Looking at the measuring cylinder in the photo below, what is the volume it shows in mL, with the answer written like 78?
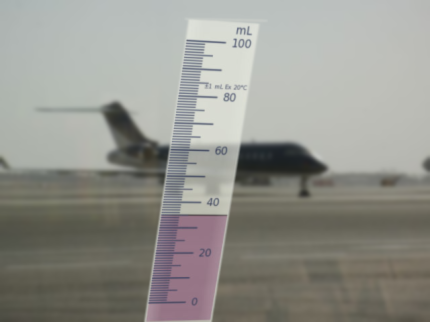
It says 35
